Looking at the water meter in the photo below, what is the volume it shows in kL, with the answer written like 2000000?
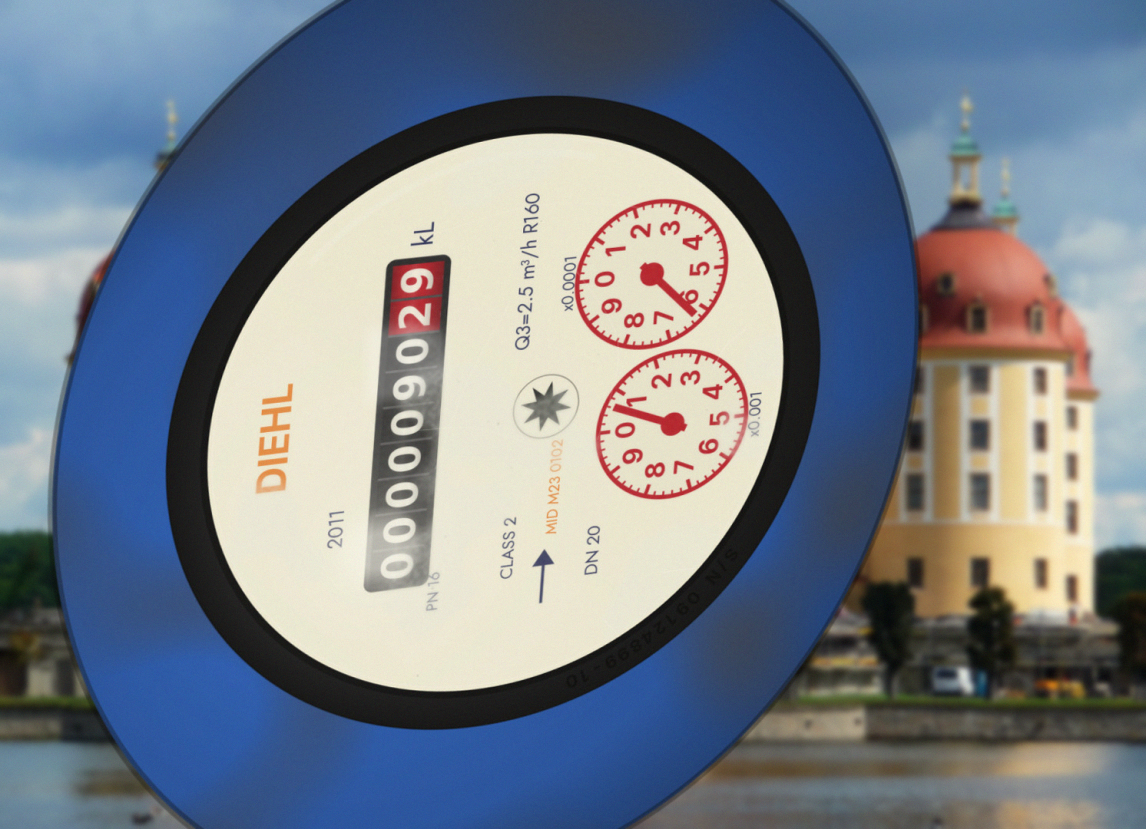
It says 90.2906
